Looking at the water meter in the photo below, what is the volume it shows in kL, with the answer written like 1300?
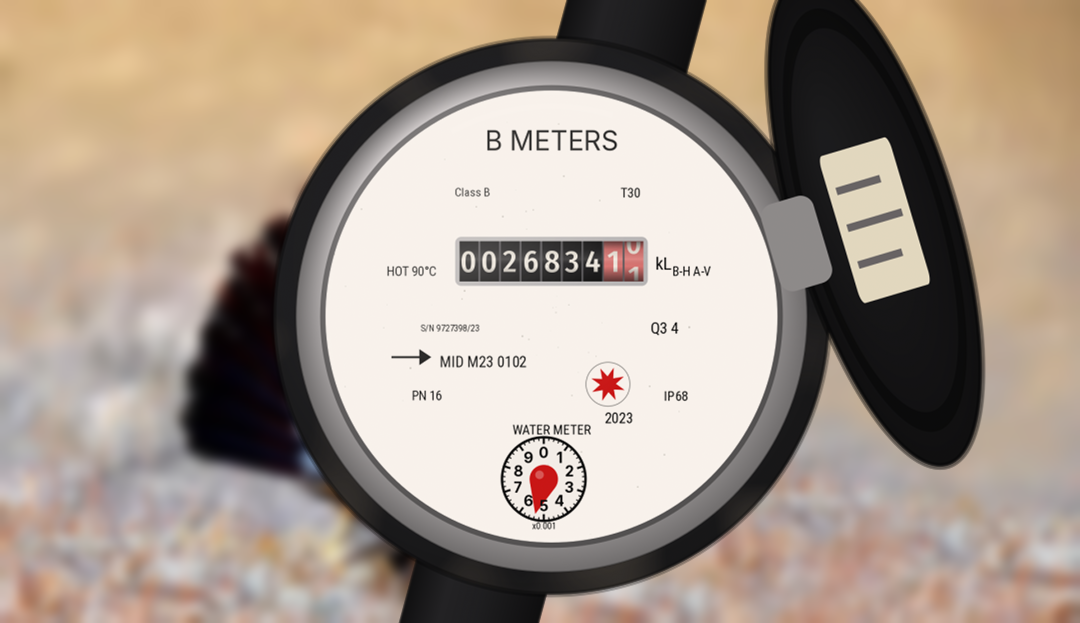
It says 26834.105
